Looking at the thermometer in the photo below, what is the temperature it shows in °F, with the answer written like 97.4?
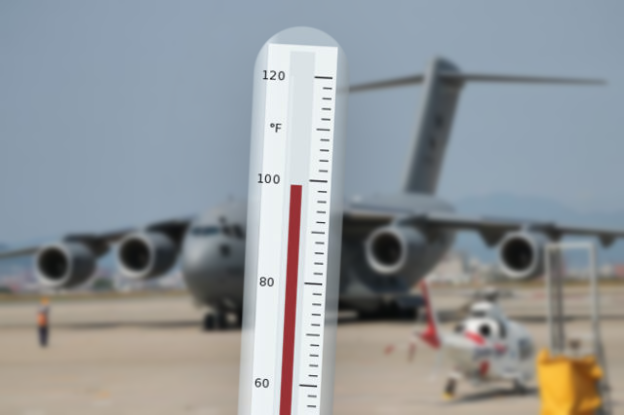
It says 99
